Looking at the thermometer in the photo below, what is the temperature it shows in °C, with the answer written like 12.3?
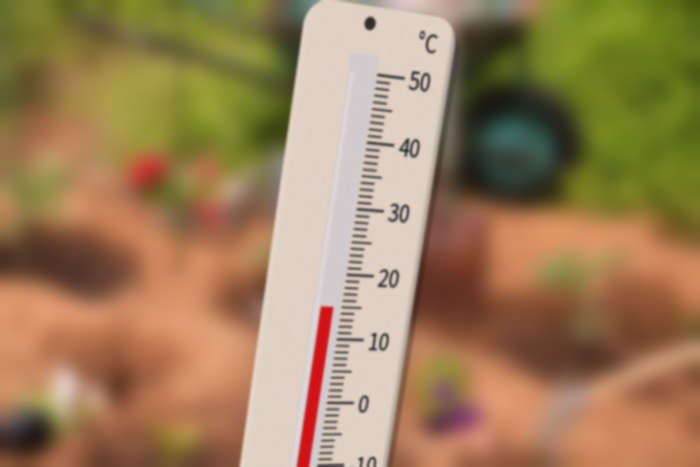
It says 15
